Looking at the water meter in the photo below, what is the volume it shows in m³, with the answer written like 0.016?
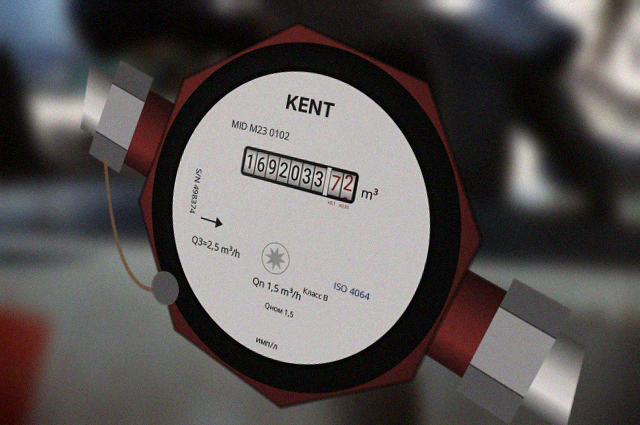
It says 1692033.72
